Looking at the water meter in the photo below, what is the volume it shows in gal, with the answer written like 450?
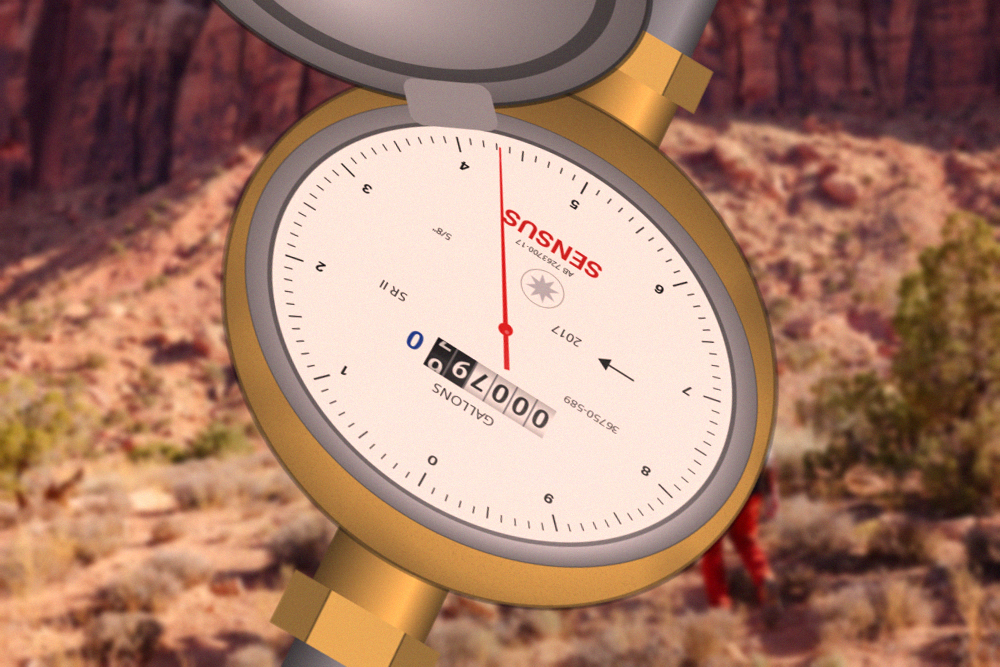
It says 7964.3
